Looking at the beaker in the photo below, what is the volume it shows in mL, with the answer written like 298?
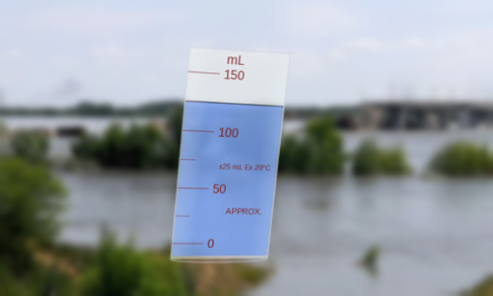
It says 125
